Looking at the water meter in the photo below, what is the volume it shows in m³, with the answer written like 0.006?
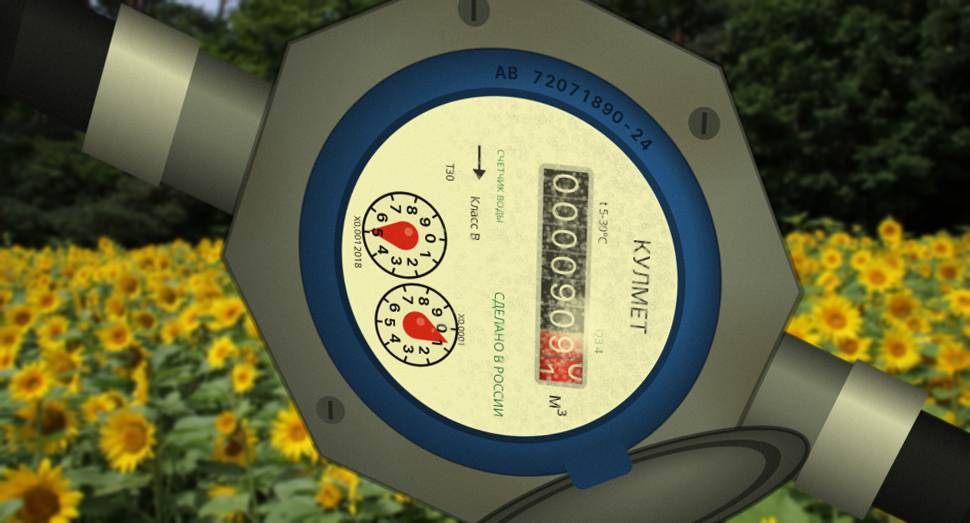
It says 90.9050
